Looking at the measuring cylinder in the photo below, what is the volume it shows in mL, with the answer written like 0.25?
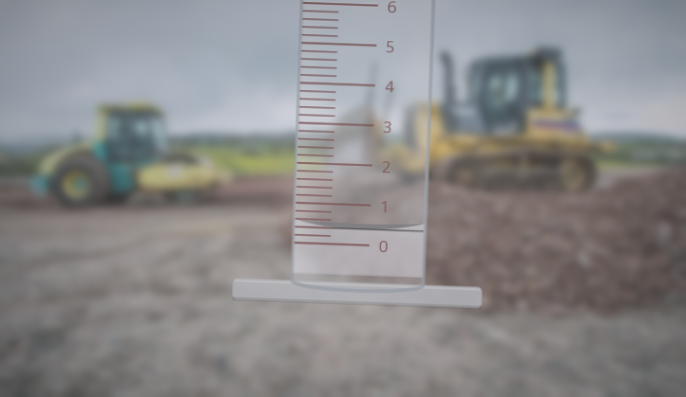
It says 0.4
